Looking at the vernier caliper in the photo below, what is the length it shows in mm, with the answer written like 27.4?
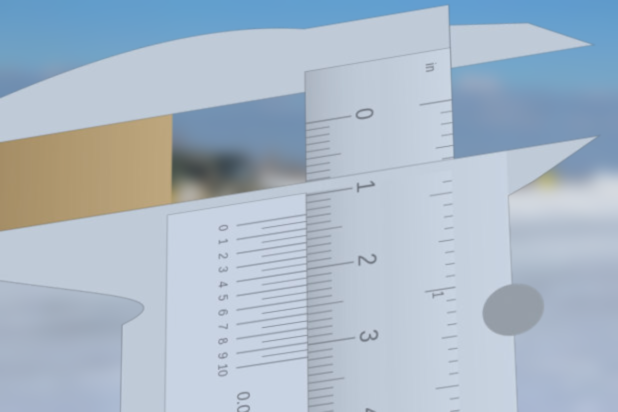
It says 12.6
